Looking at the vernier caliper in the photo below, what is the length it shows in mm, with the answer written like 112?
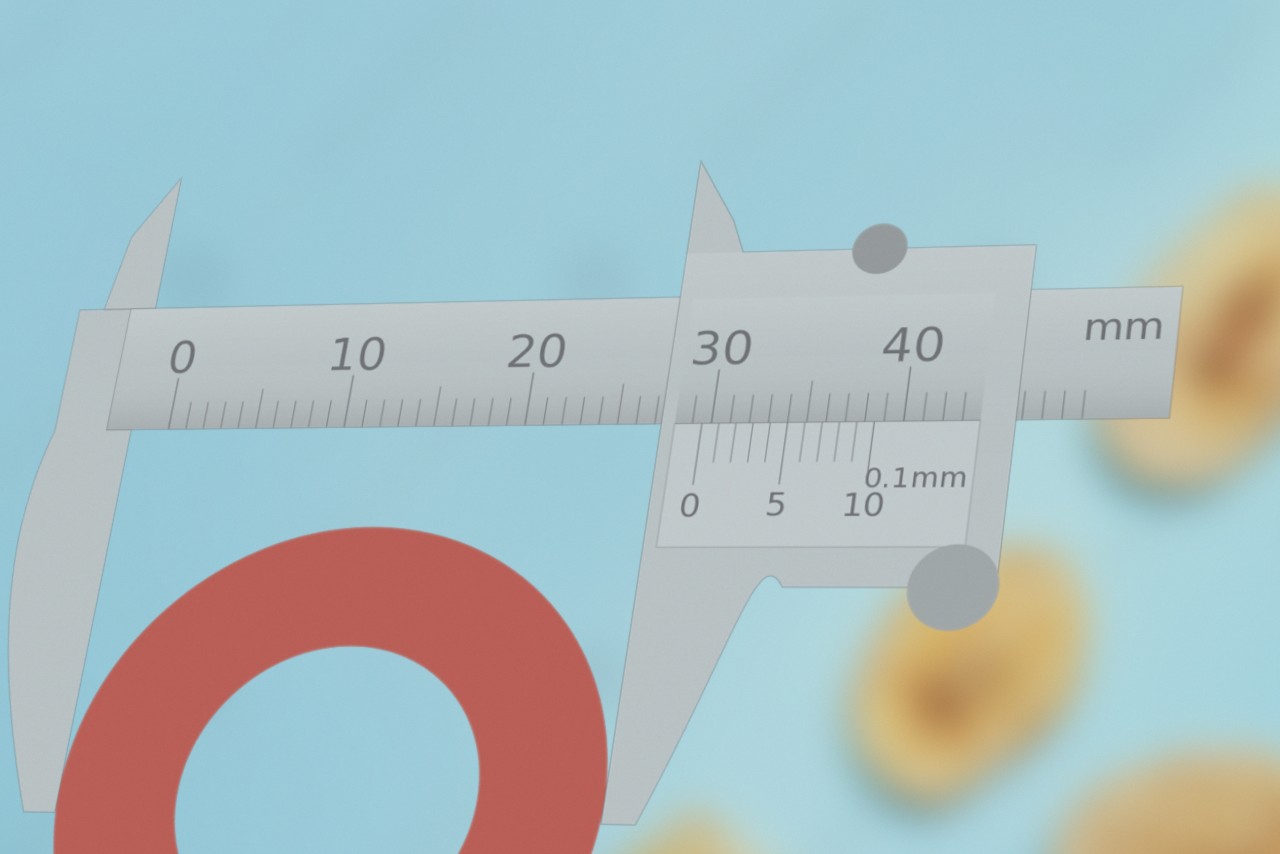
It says 29.5
